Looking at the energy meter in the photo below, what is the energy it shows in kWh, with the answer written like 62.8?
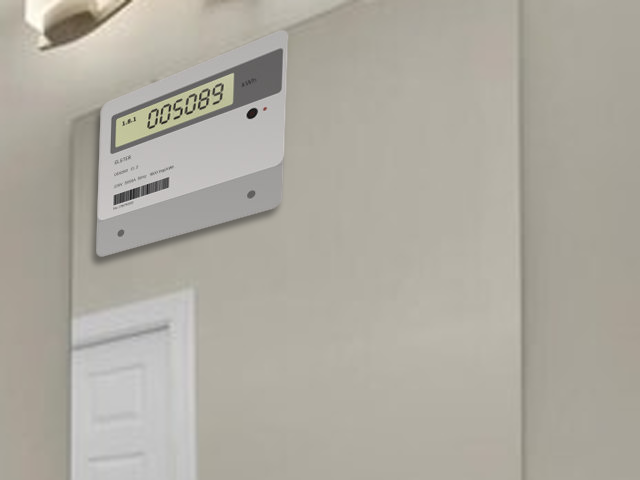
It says 5089
